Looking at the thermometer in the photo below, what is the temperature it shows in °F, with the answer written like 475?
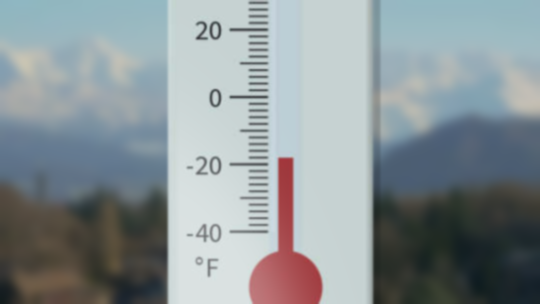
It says -18
